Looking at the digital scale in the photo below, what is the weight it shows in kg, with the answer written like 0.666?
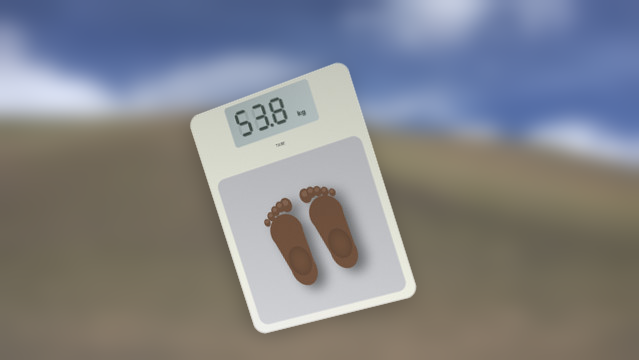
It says 53.8
